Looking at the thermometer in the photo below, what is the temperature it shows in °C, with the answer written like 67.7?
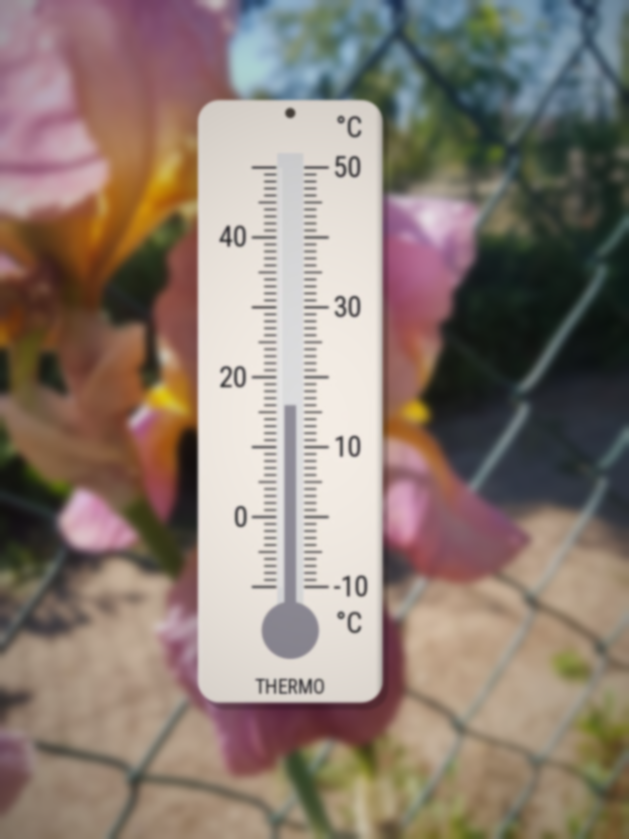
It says 16
